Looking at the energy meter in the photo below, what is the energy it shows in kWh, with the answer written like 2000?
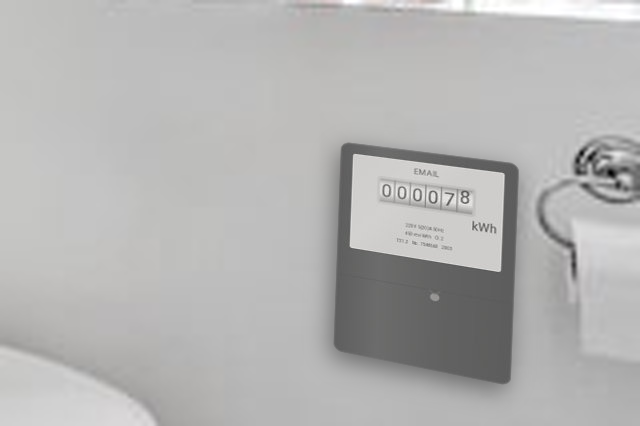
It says 78
